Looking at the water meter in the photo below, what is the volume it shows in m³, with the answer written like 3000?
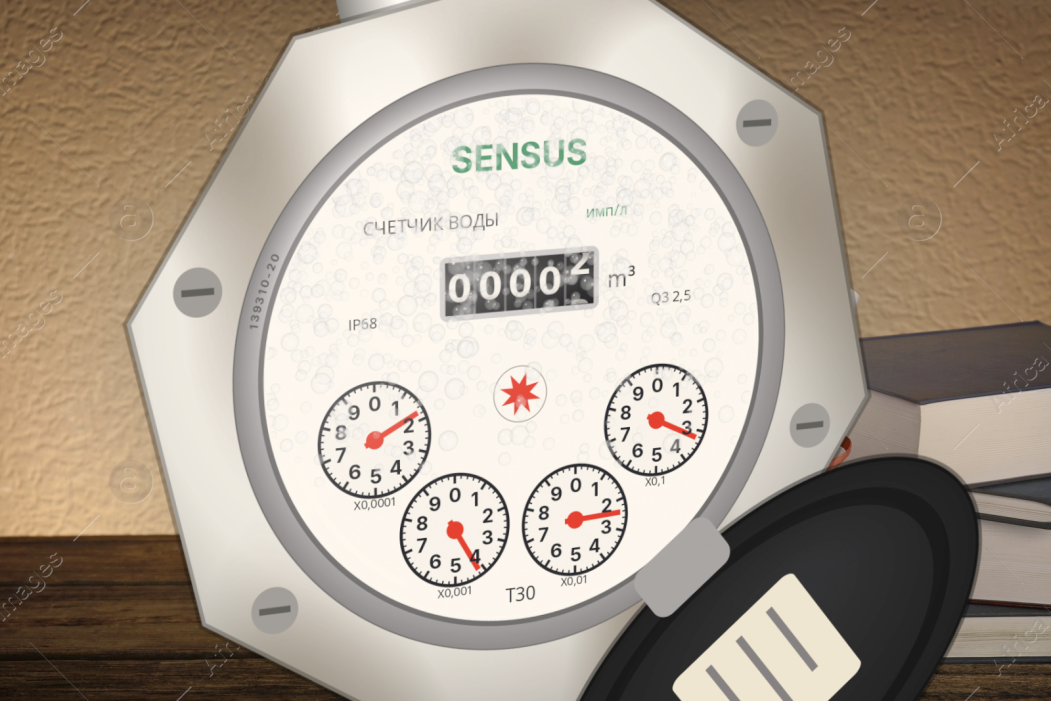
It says 2.3241
